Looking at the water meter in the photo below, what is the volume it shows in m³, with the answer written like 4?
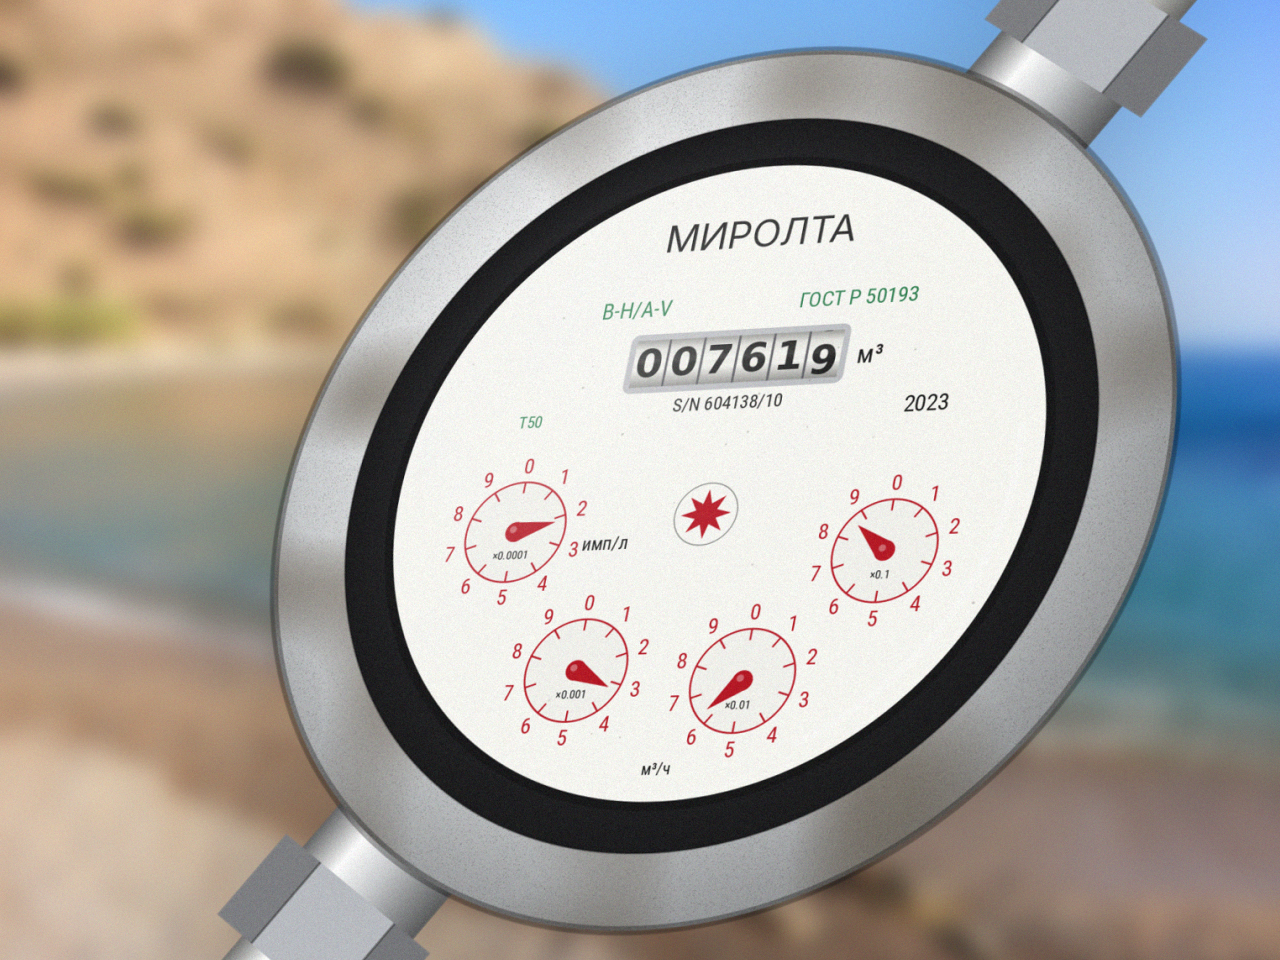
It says 7618.8632
